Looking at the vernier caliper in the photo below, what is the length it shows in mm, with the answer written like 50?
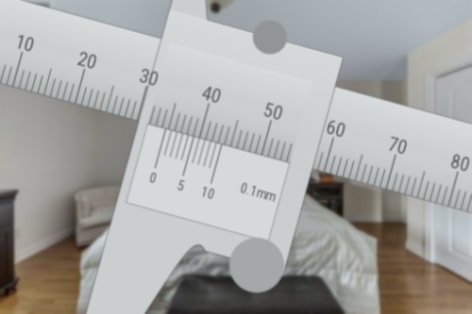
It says 34.6
